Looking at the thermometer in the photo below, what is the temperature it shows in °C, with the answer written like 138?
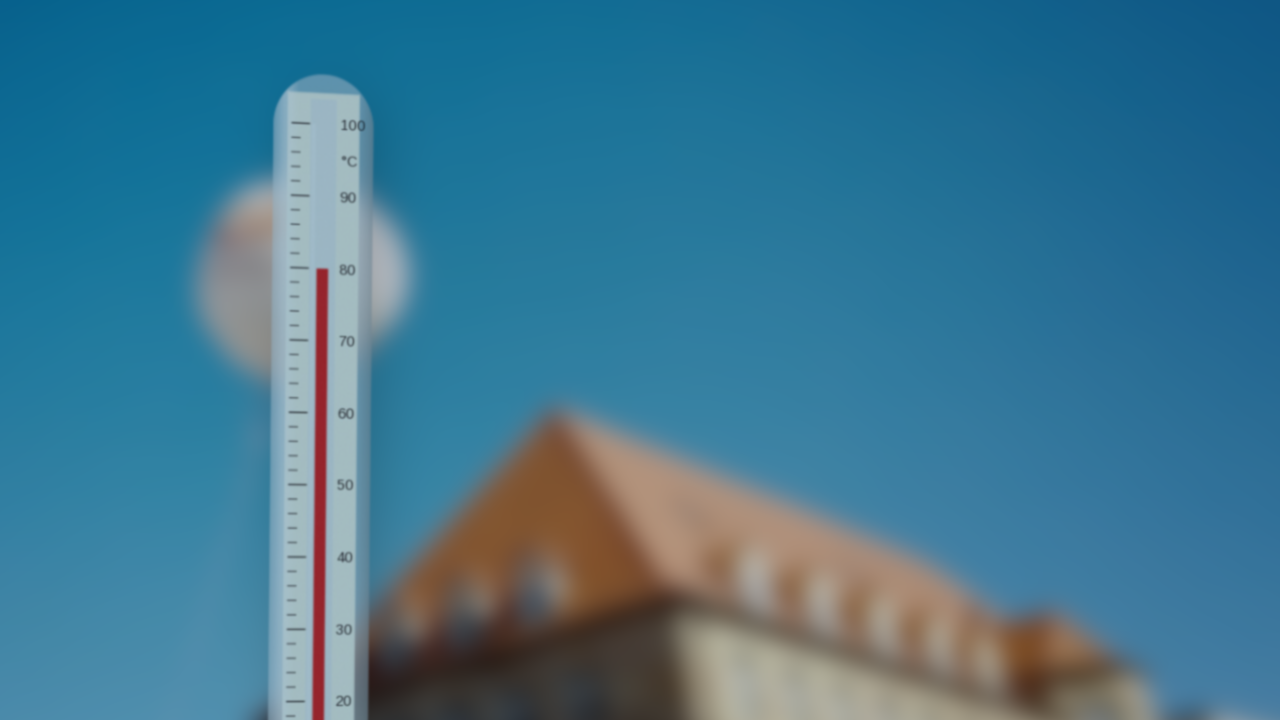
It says 80
